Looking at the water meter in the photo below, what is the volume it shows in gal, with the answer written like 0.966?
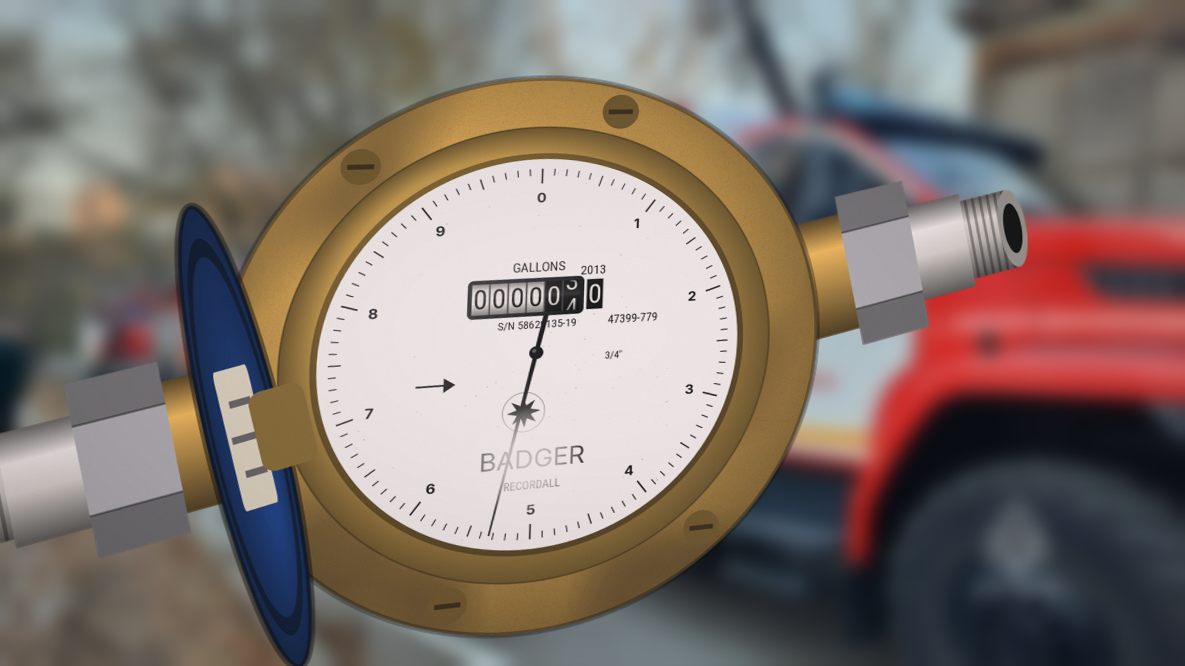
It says 35.3
